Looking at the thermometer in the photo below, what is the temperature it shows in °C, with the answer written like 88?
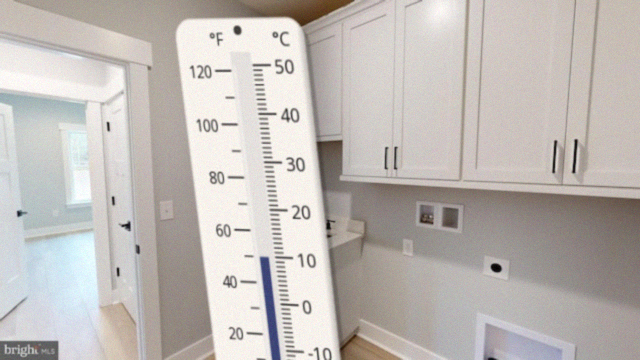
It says 10
